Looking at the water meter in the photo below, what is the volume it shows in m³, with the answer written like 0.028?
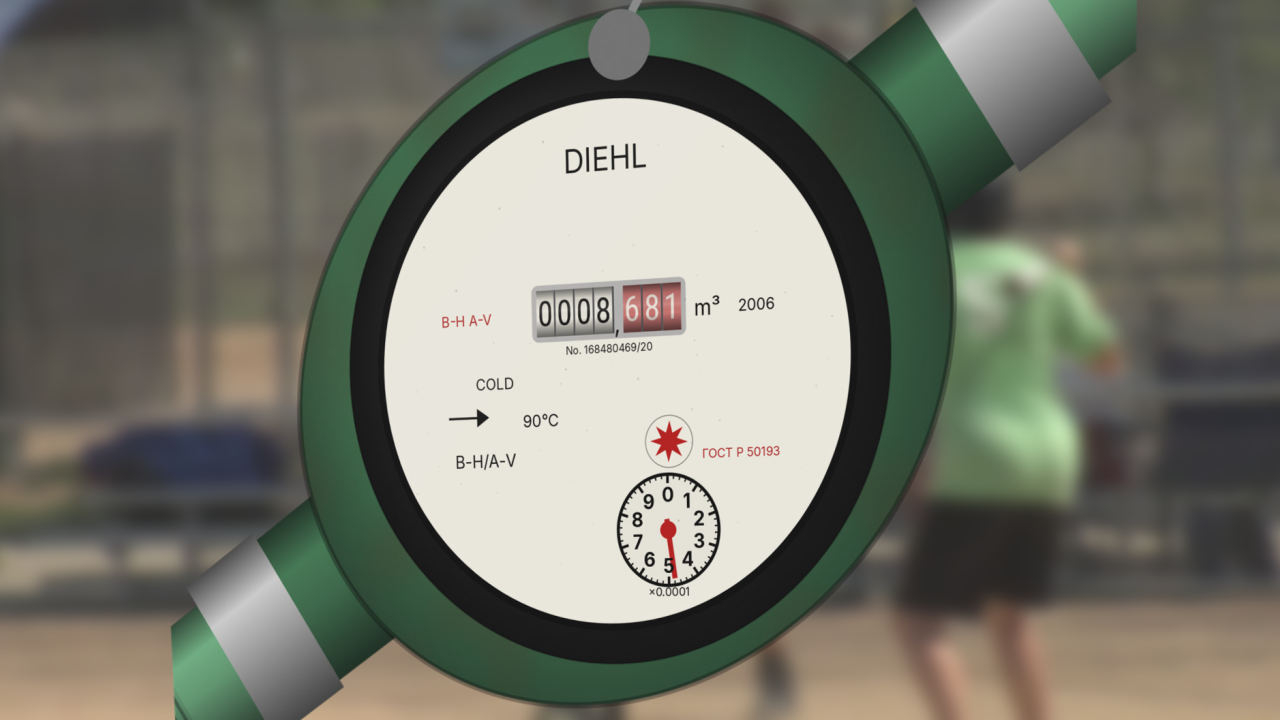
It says 8.6814
